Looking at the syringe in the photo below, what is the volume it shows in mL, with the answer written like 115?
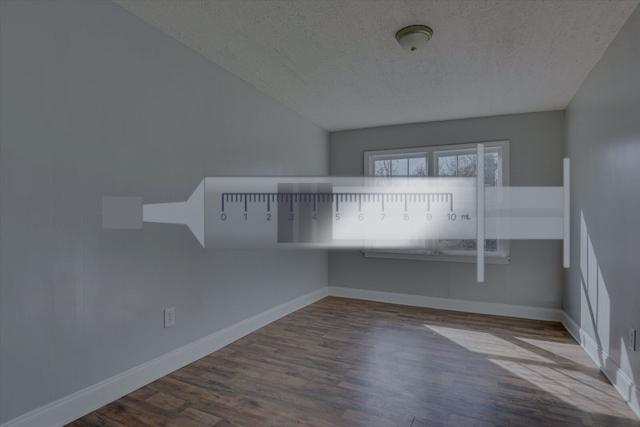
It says 2.4
